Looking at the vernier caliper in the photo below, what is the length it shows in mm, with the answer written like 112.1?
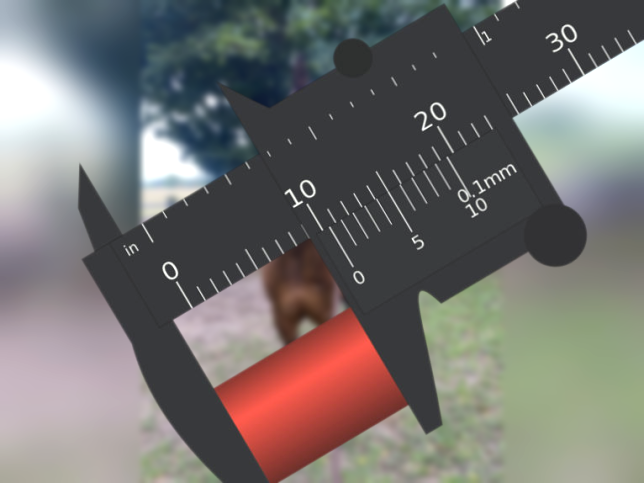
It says 10.5
